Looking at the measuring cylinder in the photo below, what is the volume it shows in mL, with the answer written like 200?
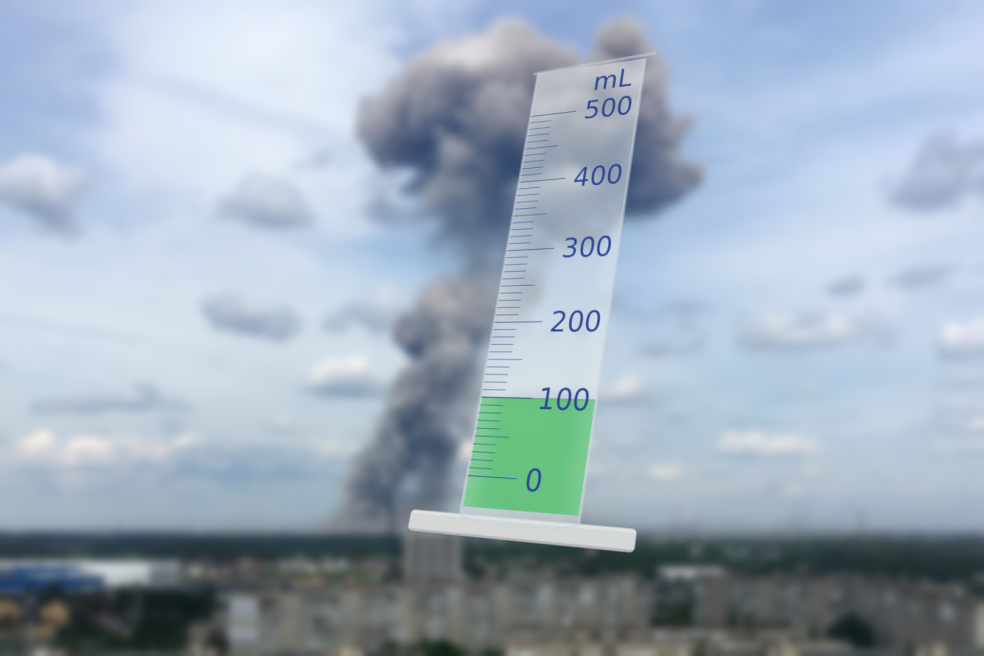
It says 100
